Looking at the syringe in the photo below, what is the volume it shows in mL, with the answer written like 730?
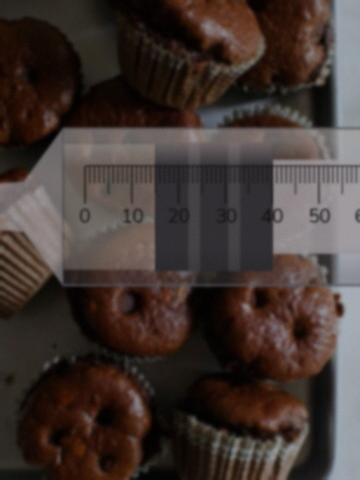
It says 15
